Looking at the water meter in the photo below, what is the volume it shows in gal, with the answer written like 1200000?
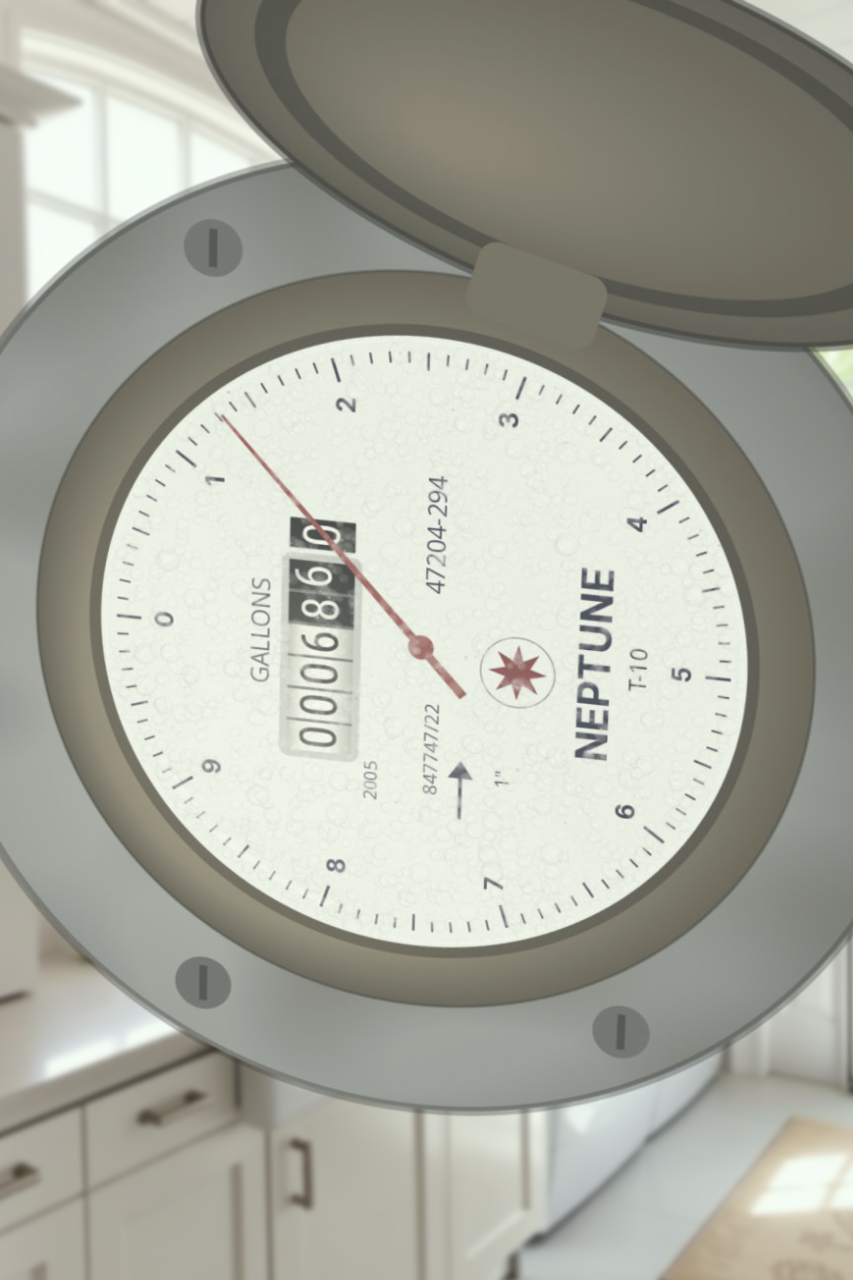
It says 6861.3
